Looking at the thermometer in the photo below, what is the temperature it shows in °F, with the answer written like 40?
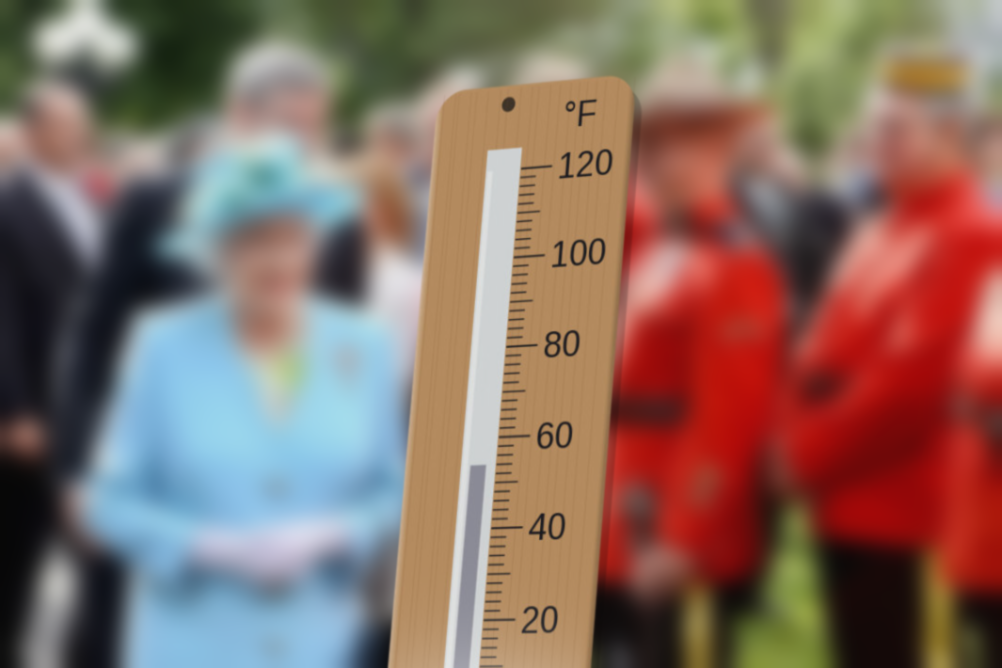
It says 54
